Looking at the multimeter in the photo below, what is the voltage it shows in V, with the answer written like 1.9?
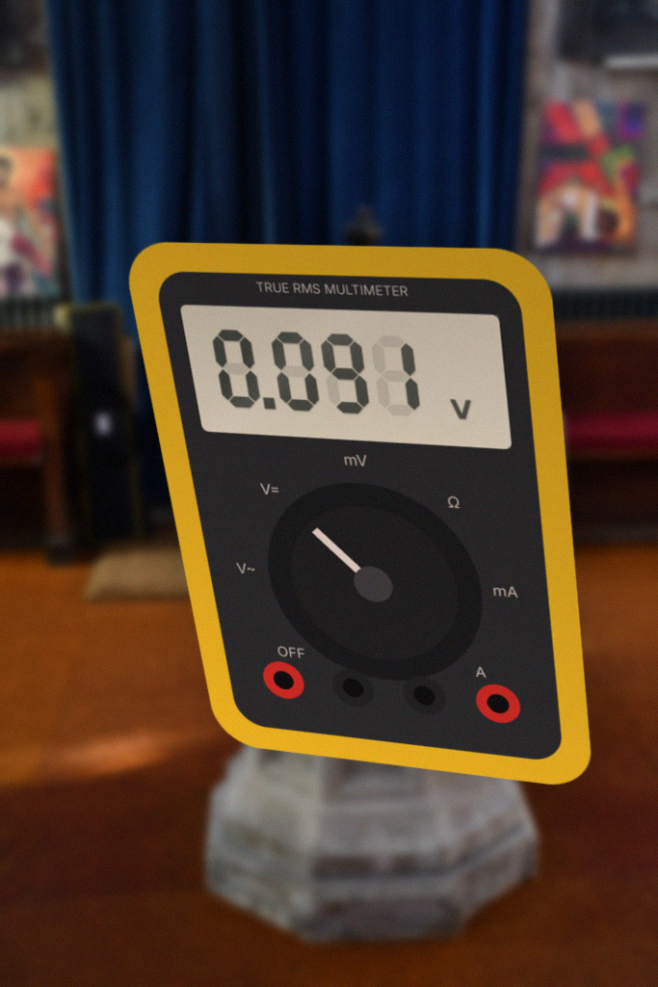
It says 0.091
